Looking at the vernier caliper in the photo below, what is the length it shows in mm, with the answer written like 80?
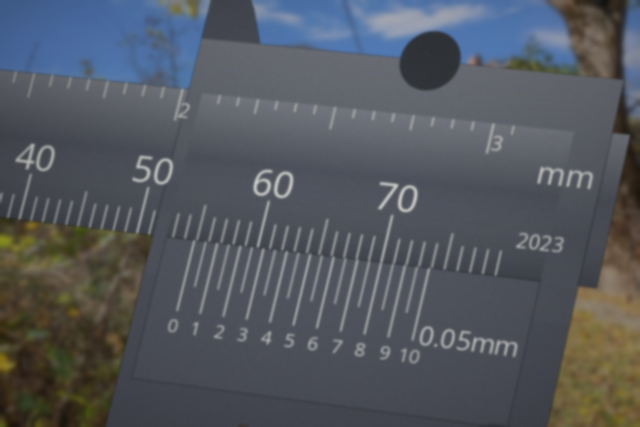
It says 54.8
